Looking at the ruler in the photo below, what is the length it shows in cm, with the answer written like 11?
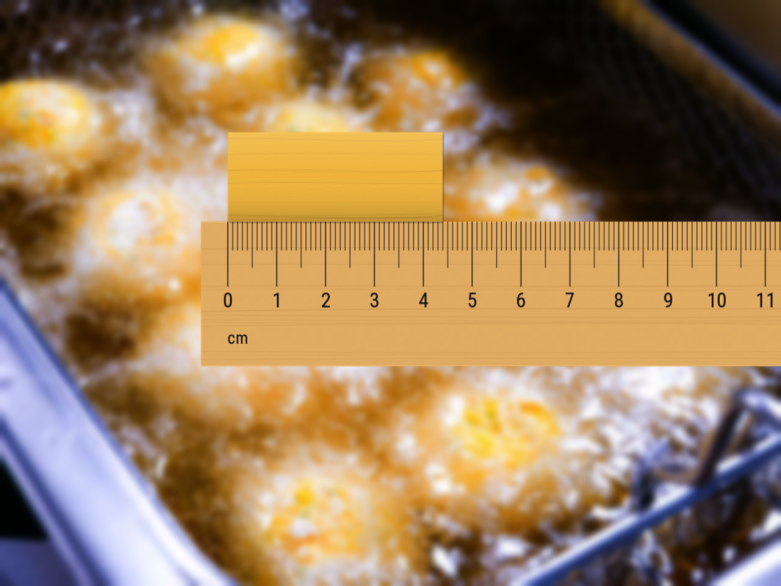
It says 4.4
